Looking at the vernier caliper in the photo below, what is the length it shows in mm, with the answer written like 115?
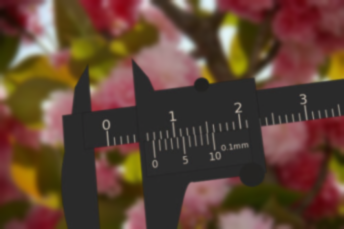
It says 6.8
